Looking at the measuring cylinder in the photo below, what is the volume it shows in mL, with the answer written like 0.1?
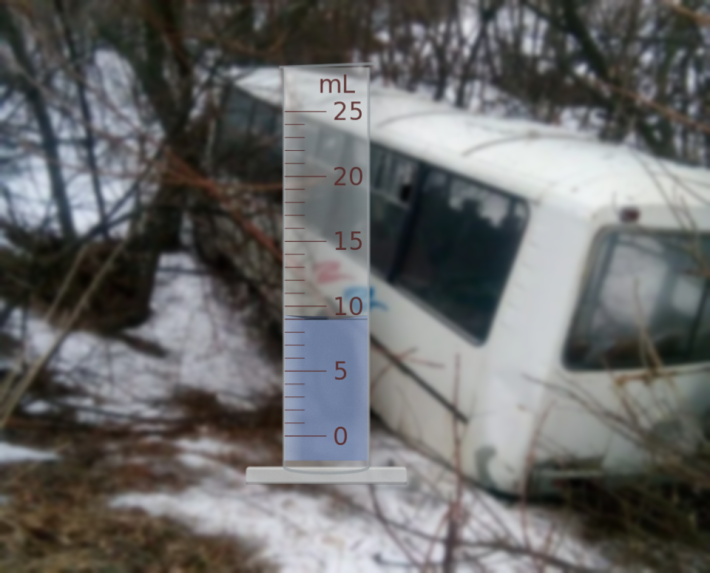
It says 9
